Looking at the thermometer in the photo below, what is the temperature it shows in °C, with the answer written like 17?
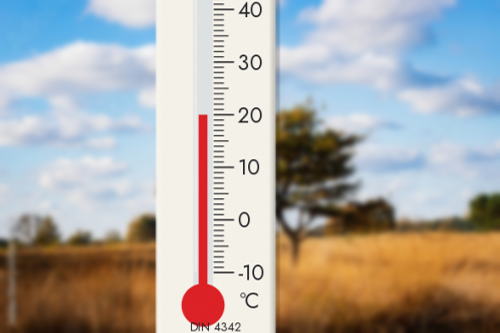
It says 20
